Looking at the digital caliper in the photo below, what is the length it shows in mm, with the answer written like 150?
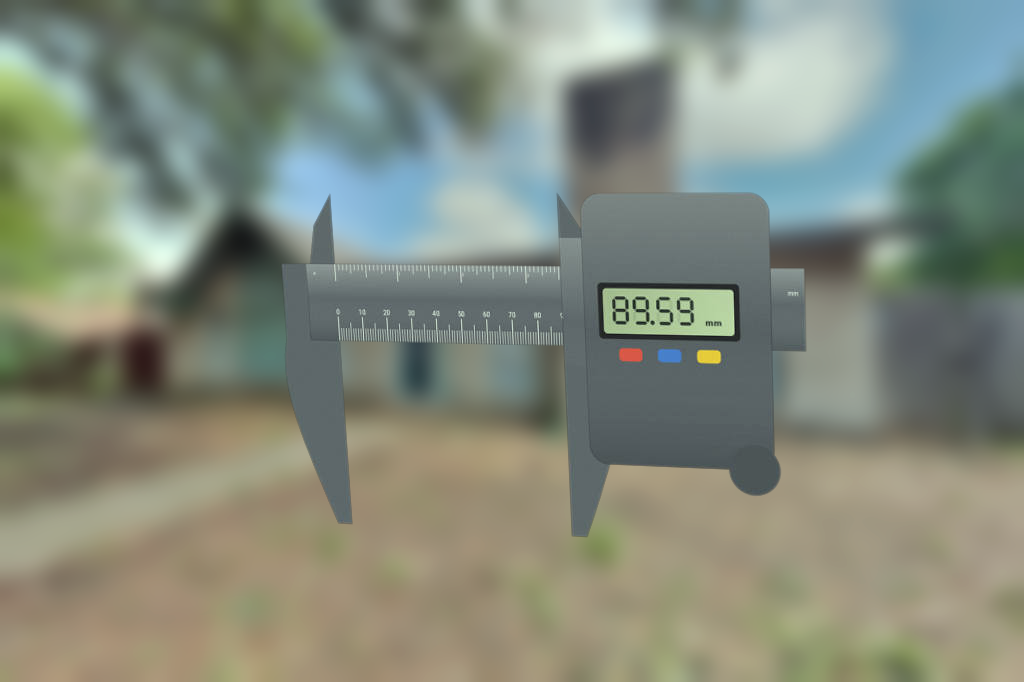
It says 89.59
